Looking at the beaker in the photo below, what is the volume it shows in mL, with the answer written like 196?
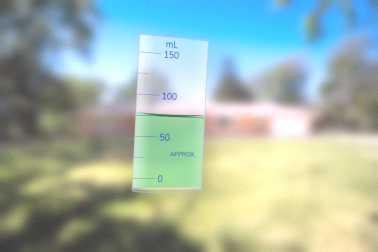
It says 75
